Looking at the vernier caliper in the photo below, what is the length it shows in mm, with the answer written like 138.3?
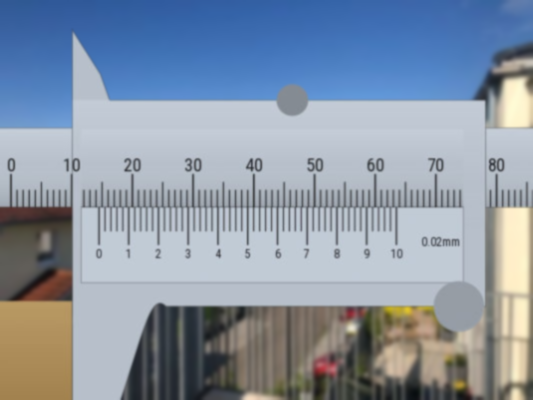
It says 14.5
